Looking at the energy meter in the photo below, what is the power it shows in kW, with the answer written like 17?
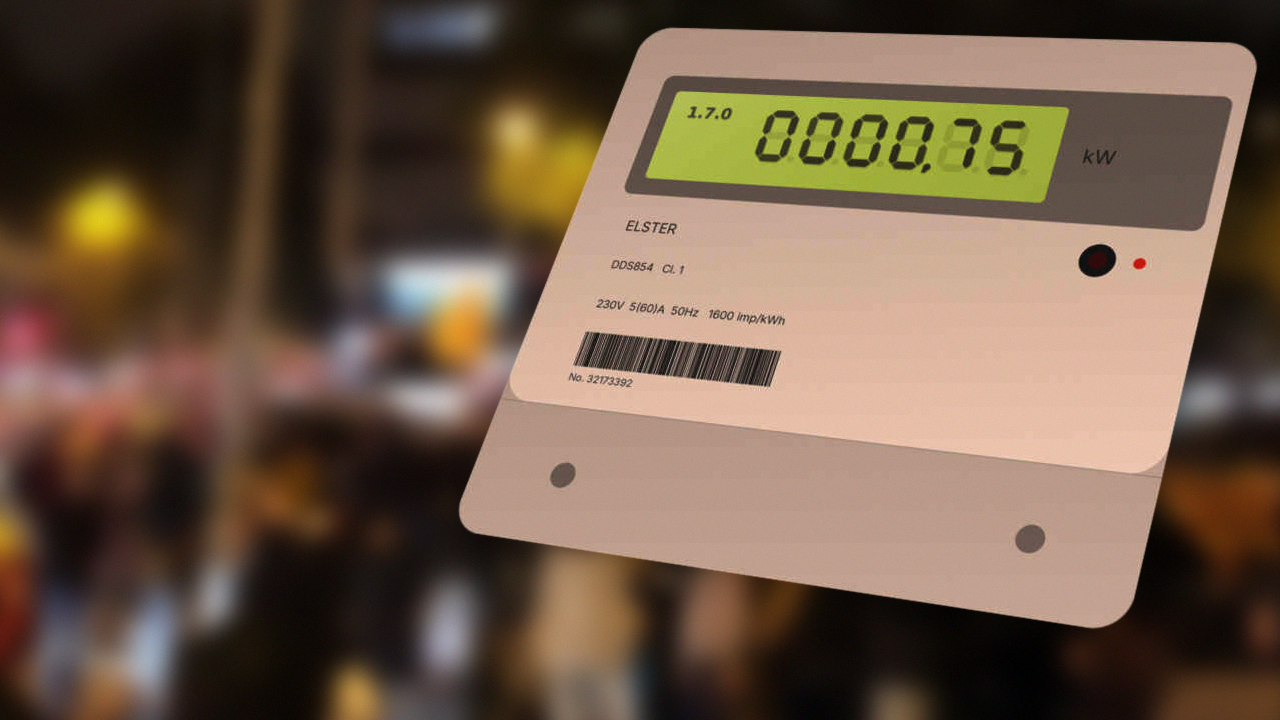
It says 0.75
